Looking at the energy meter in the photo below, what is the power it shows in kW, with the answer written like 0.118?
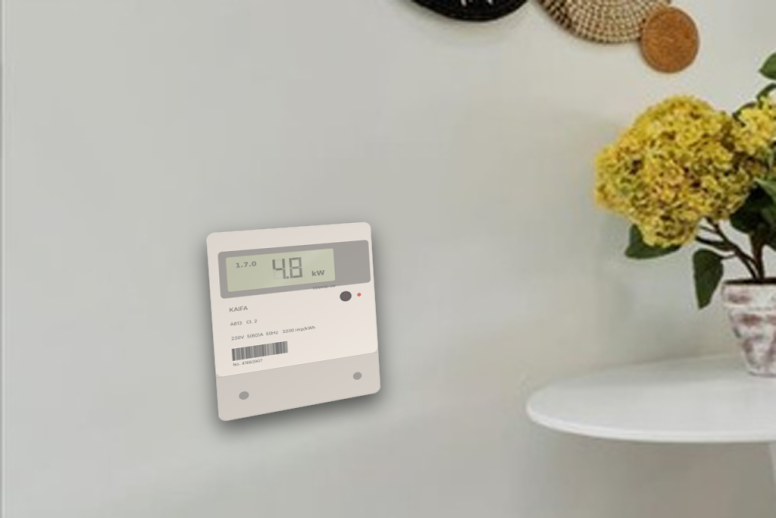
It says 4.8
